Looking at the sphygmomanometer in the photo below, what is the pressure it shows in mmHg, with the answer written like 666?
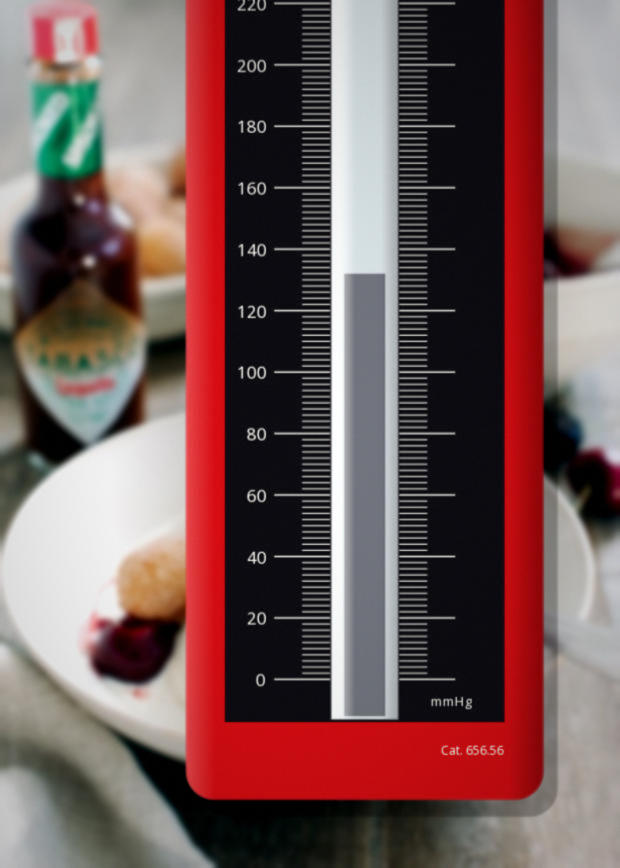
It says 132
